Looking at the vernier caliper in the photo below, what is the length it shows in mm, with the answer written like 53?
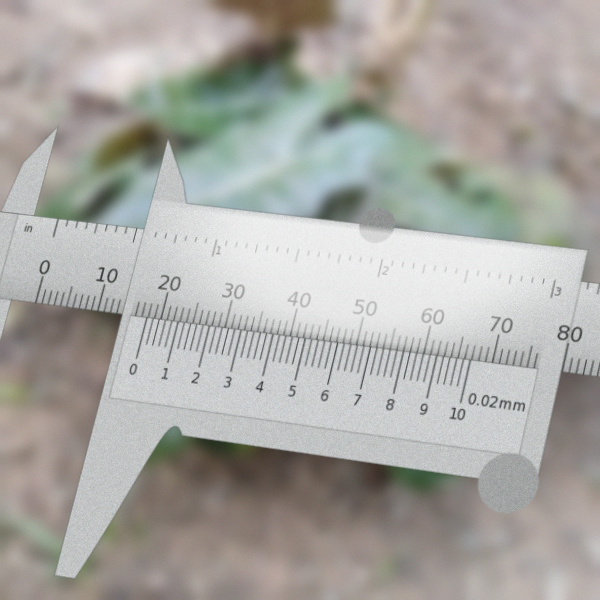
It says 17.8
